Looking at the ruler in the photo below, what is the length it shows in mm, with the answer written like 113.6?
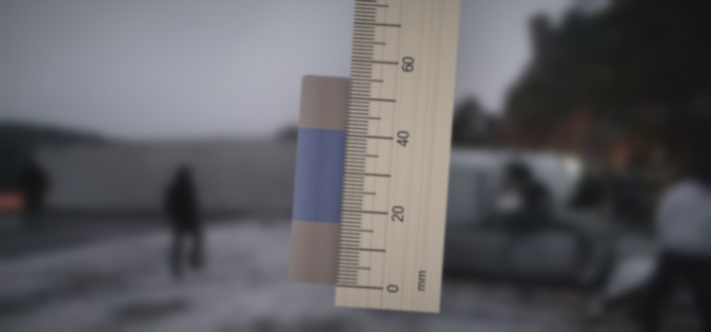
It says 55
